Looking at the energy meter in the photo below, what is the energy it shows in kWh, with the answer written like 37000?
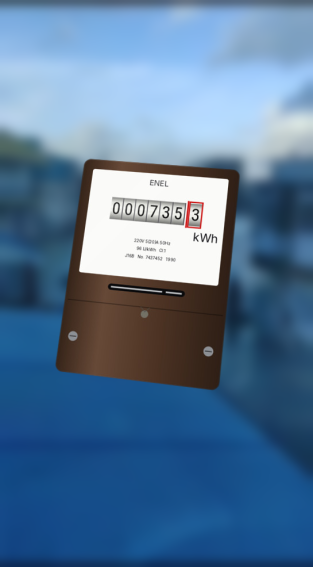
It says 735.3
